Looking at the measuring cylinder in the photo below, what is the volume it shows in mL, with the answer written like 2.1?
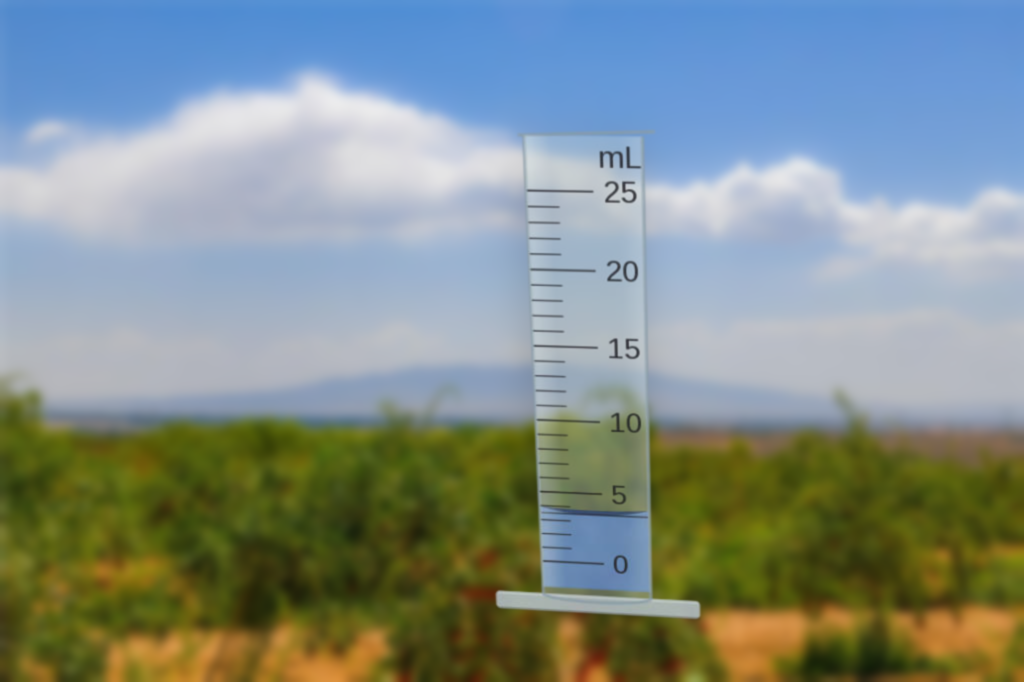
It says 3.5
